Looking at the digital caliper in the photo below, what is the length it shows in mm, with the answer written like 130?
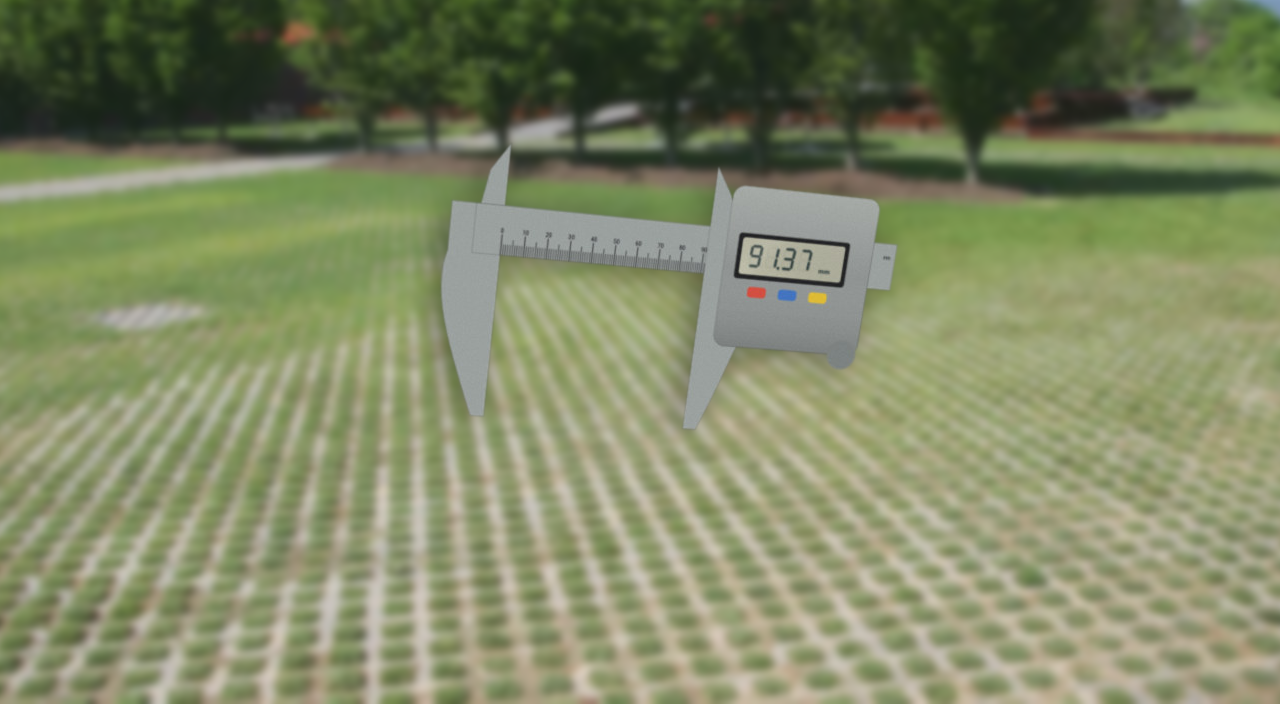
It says 91.37
